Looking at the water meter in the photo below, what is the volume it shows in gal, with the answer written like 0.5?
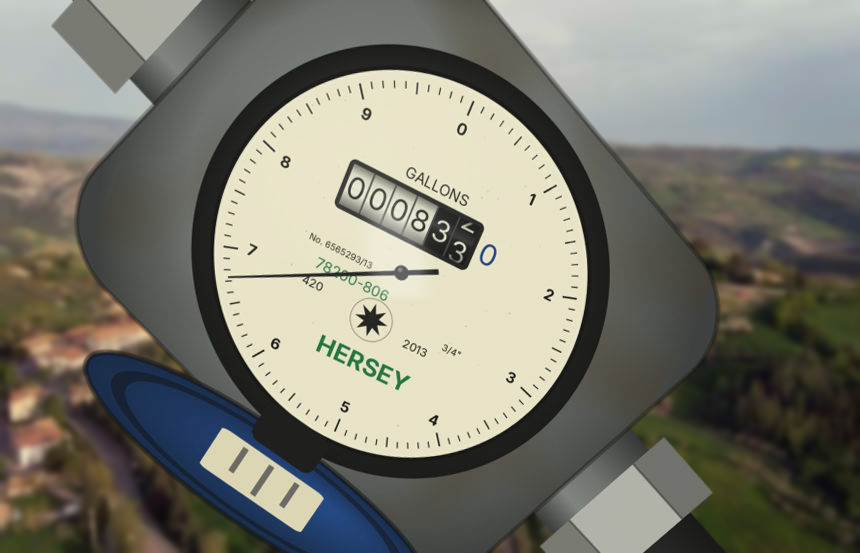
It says 8326.7
